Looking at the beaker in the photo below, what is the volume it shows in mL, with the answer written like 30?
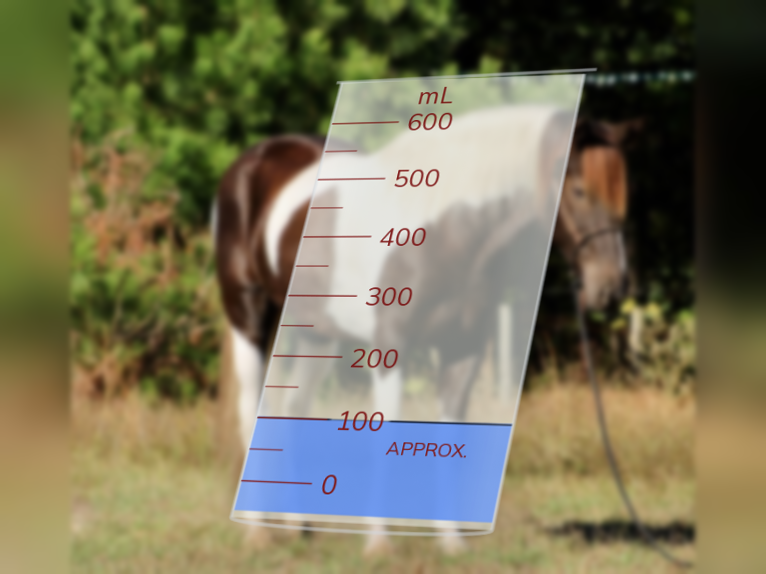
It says 100
